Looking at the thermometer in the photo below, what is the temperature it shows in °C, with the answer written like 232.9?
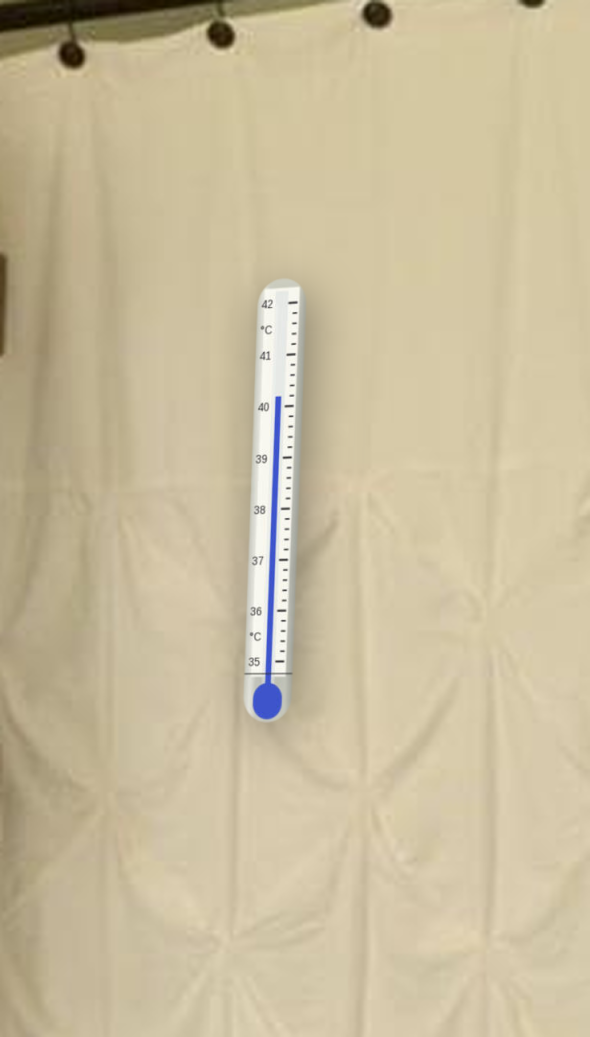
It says 40.2
